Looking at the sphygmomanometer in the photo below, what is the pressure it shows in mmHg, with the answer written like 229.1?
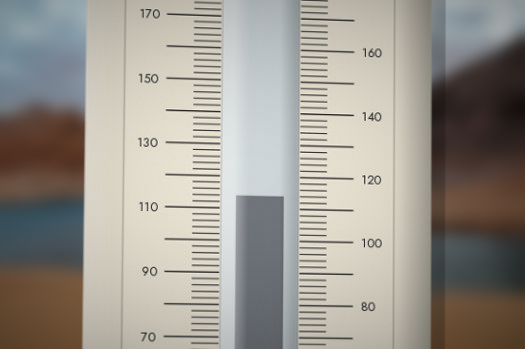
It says 114
